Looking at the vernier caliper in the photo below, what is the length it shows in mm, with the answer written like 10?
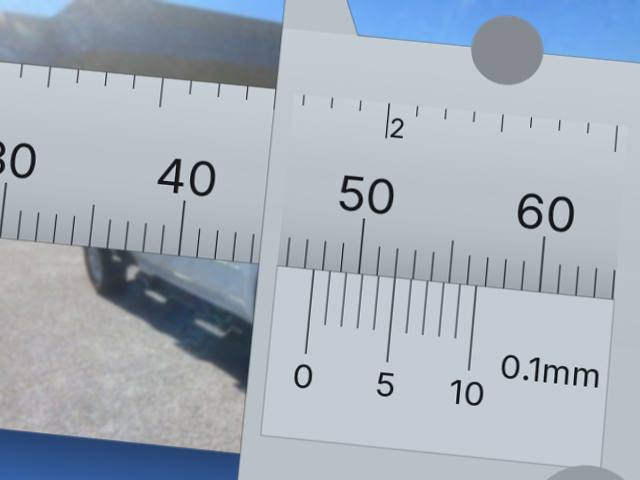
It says 47.5
